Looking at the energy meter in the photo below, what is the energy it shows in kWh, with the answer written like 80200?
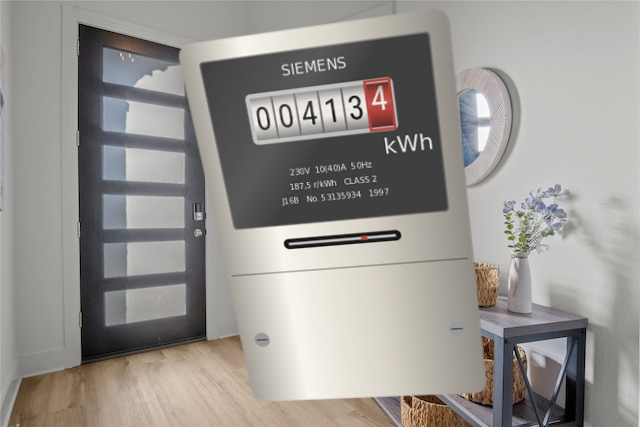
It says 413.4
